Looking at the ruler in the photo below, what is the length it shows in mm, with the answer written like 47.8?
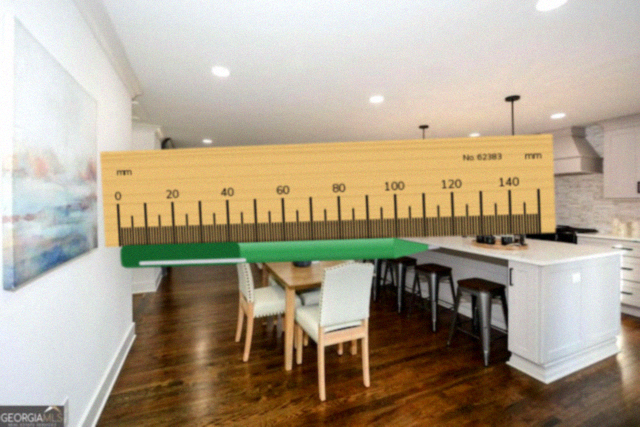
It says 115
